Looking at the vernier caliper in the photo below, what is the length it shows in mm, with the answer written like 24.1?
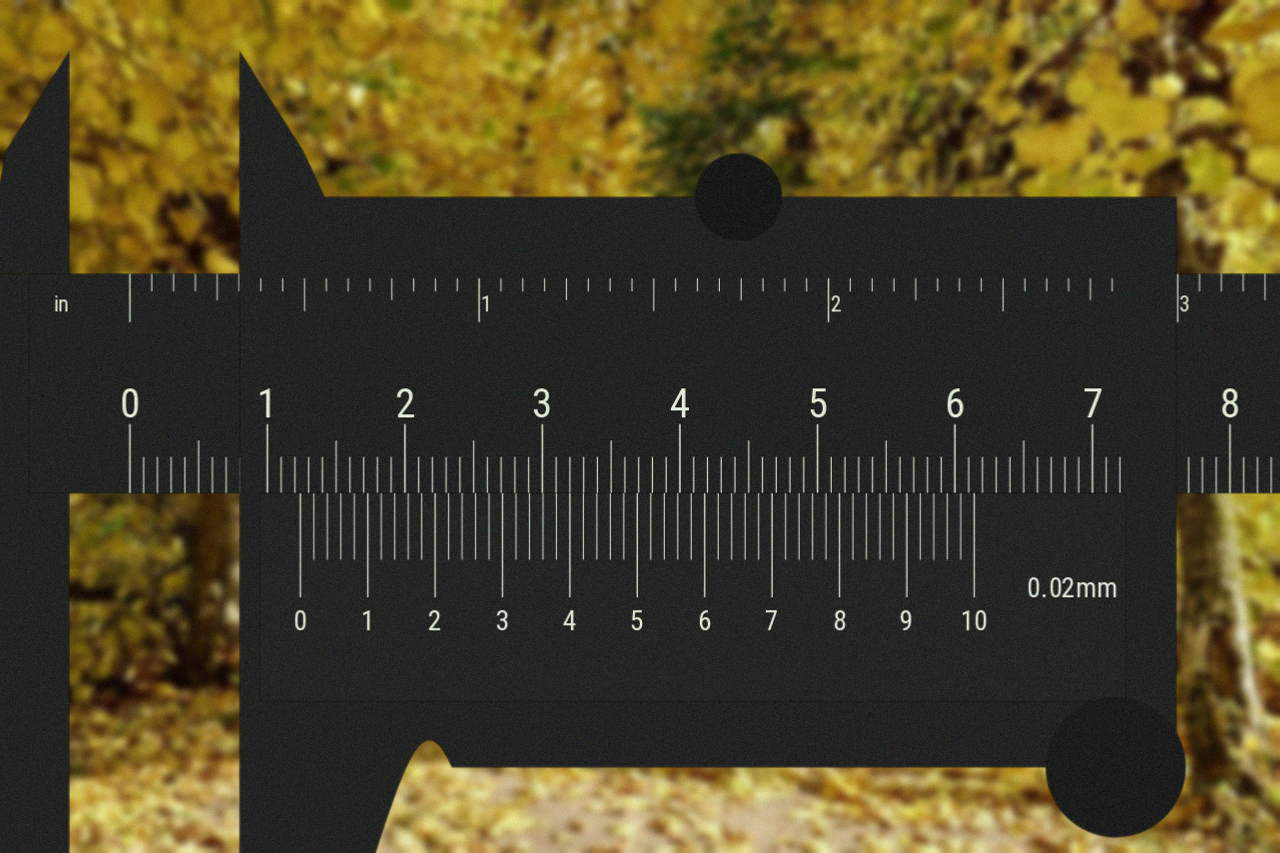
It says 12.4
